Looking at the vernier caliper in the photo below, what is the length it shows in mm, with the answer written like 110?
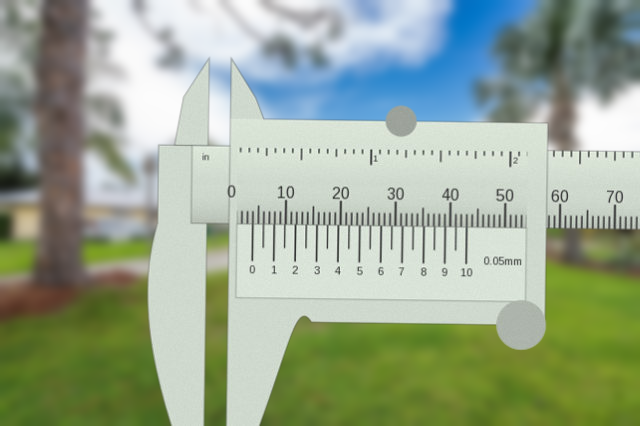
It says 4.0
